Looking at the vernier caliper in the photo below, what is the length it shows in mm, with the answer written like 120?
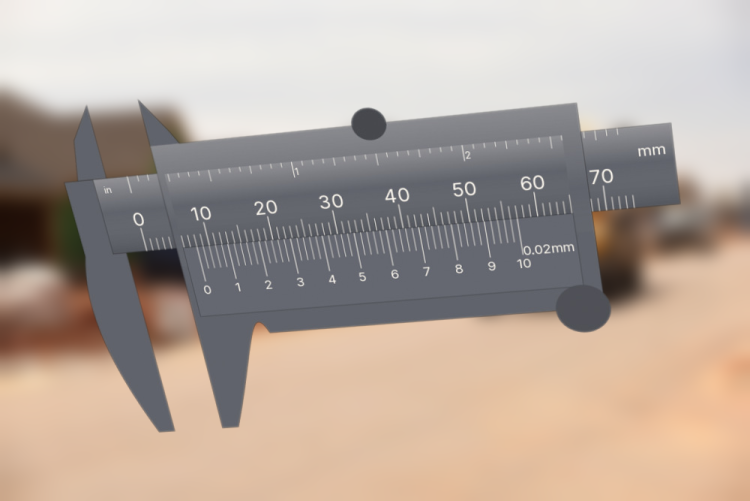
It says 8.0
